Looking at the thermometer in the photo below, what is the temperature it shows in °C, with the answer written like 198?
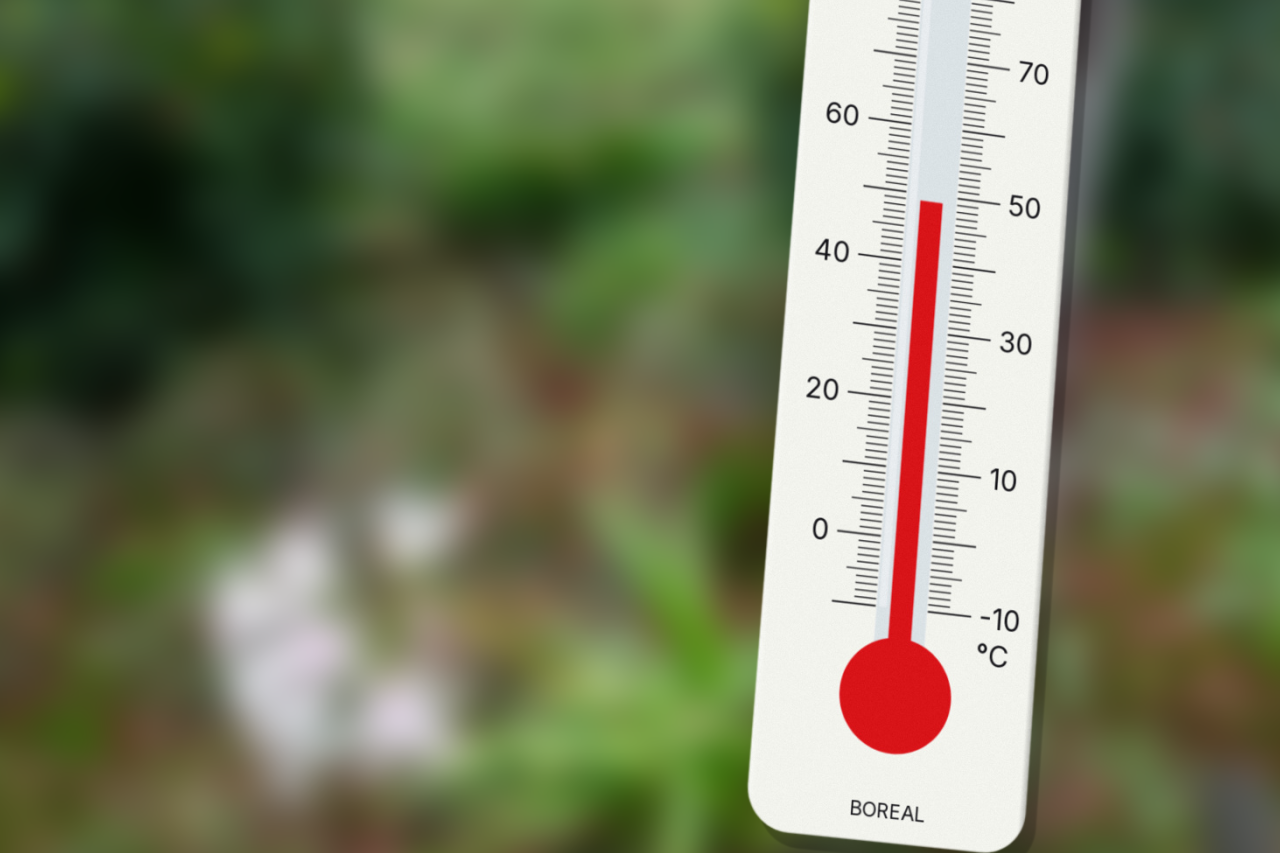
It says 49
